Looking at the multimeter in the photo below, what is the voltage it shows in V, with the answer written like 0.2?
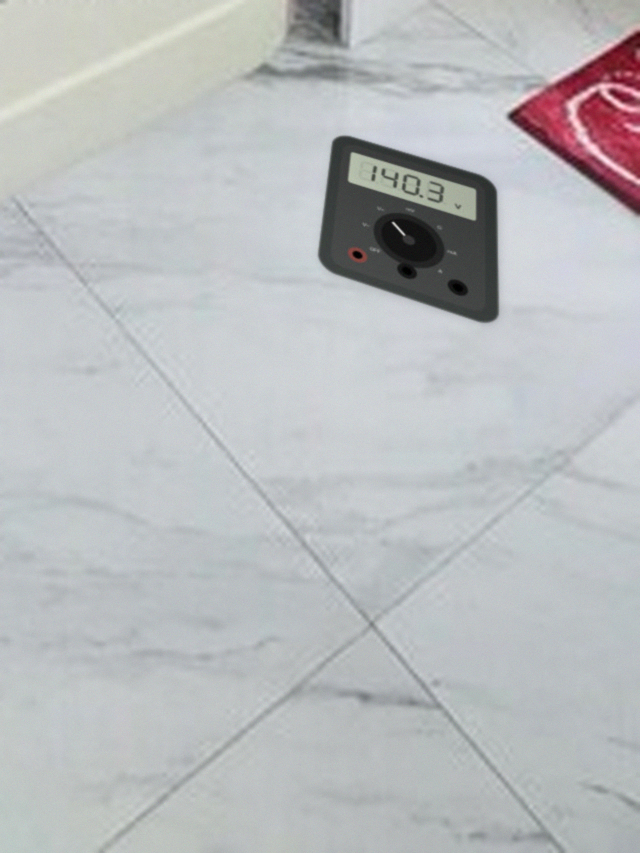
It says 140.3
